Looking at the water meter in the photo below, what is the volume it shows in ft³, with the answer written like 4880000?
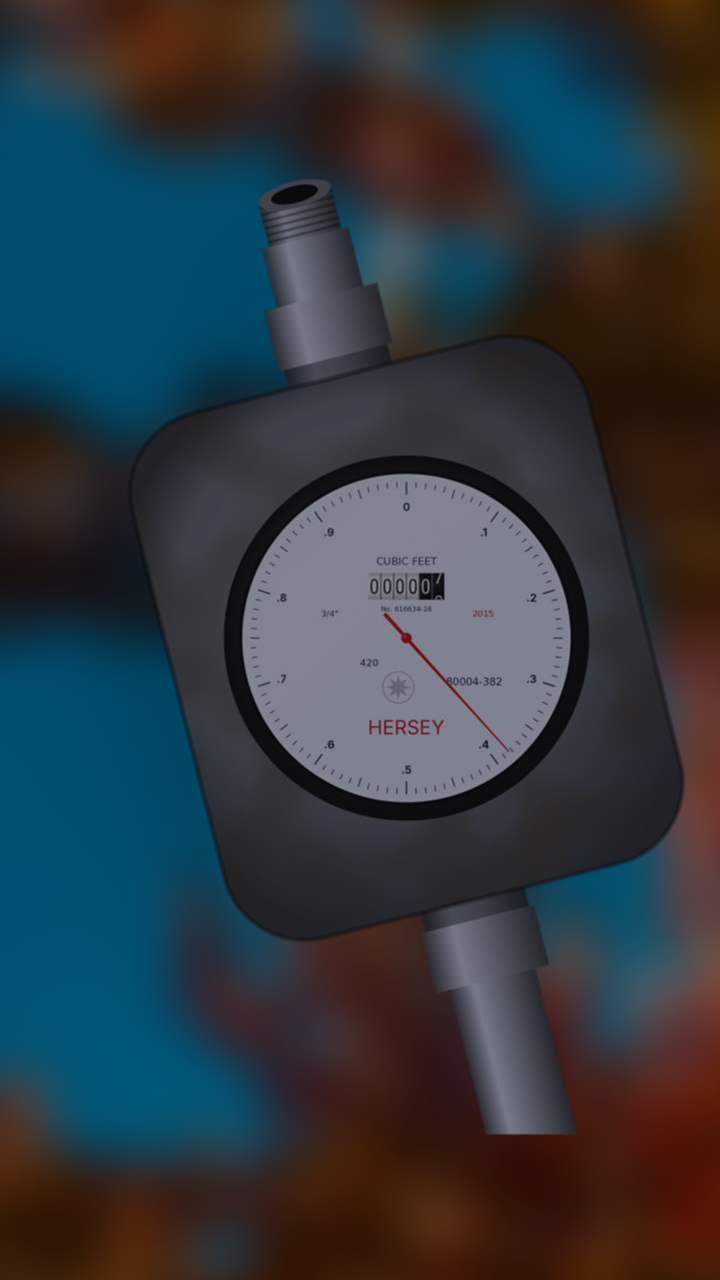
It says 7.38
